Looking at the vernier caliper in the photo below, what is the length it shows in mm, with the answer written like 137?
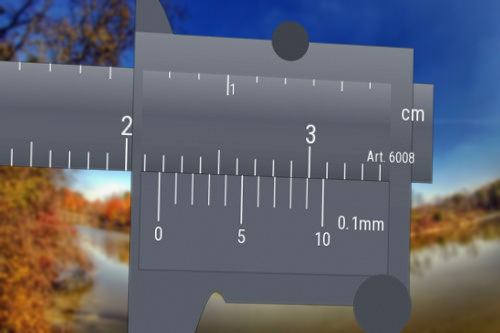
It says 21.8
